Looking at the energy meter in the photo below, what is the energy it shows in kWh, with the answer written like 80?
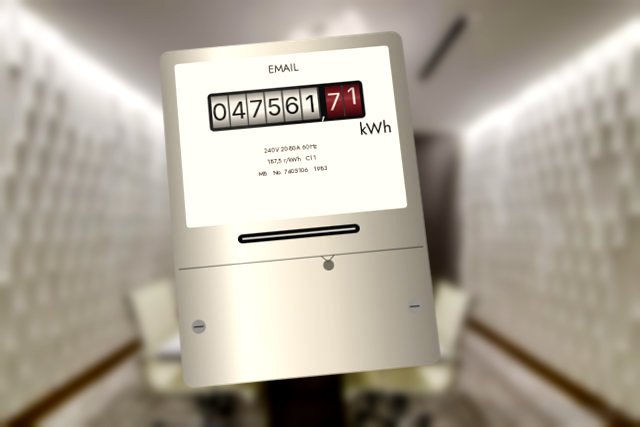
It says 47561.71
